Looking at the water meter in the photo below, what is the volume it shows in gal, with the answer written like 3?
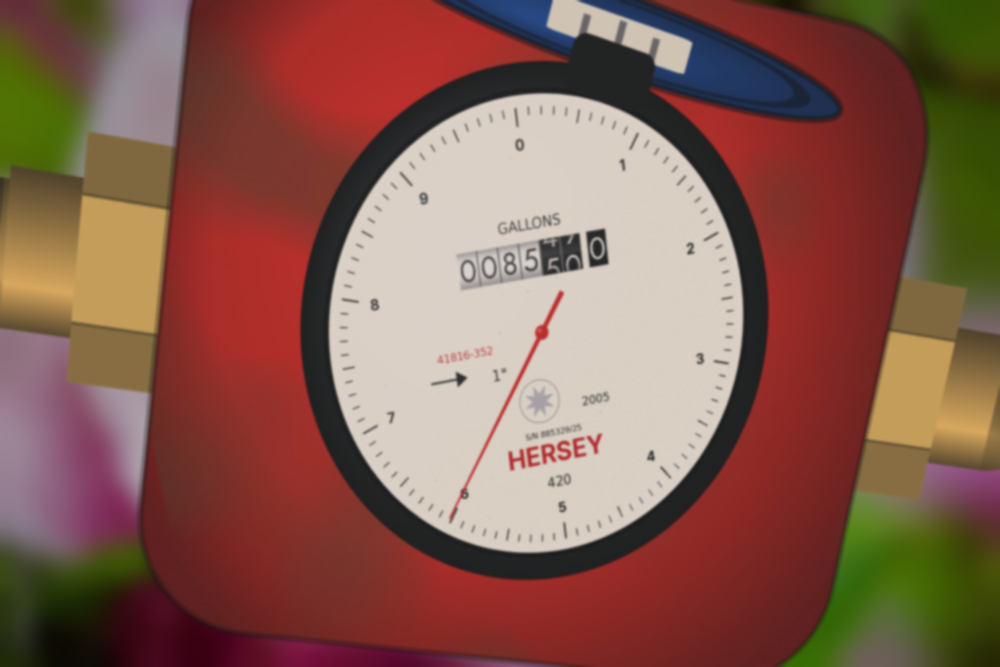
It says 85496.0
